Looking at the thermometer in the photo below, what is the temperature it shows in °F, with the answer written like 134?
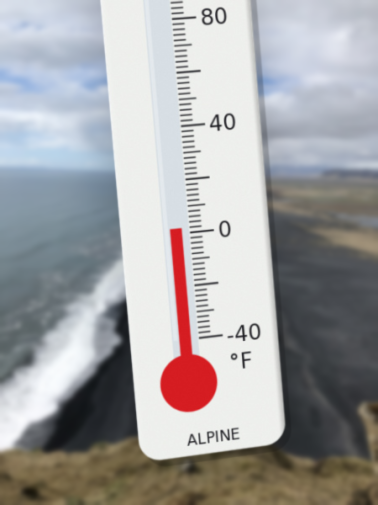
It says 2
